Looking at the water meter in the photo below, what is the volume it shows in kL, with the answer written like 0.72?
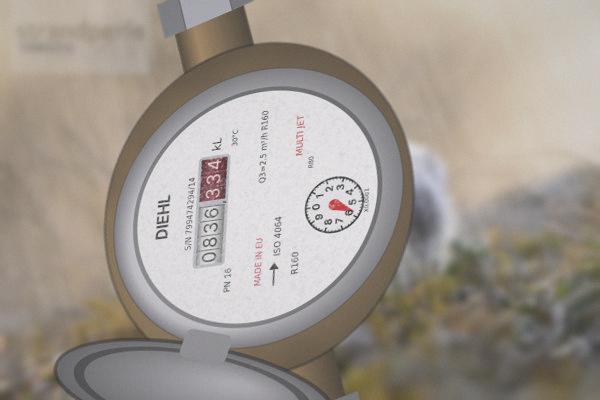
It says 836.3345
